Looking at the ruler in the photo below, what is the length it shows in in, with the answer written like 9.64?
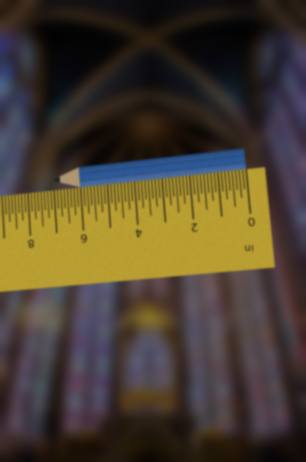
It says 7
